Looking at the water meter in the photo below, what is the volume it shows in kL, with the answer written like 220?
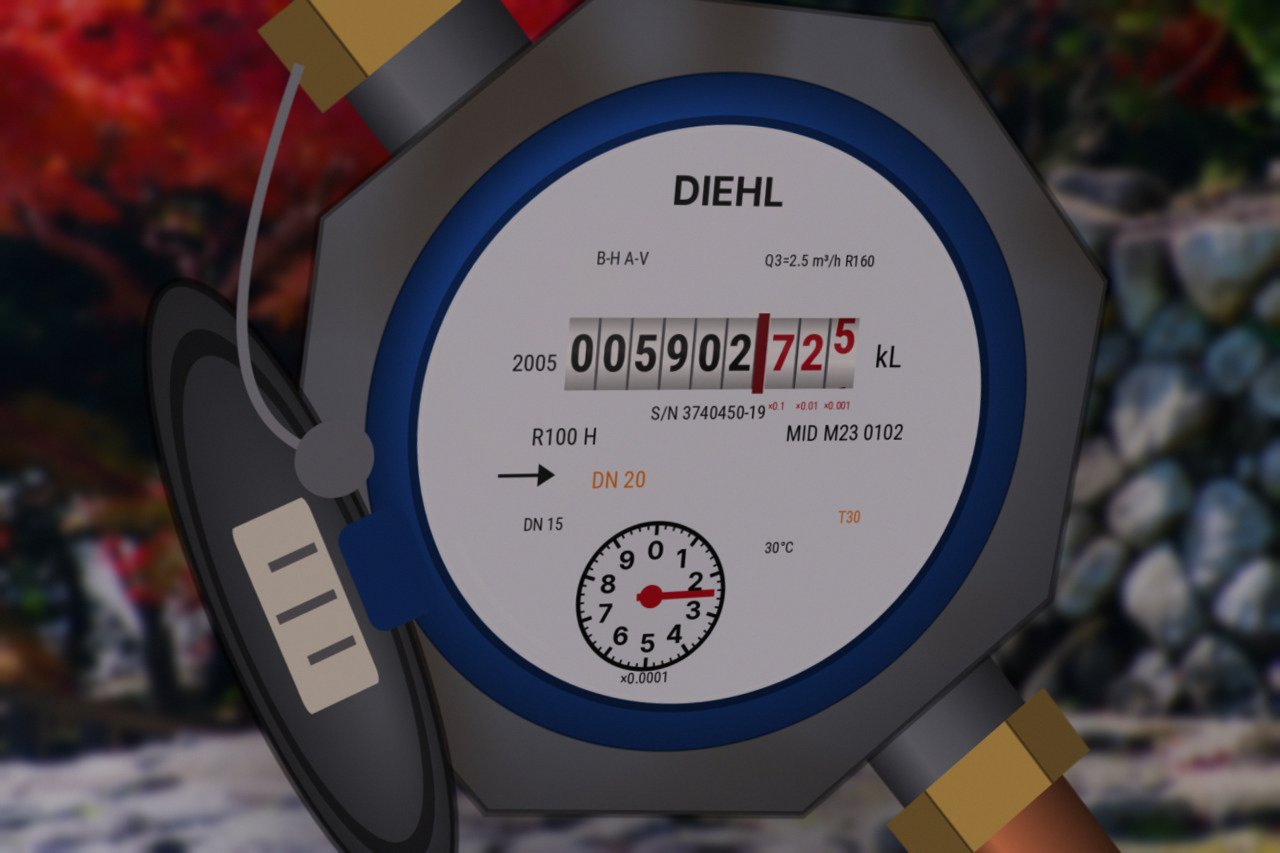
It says 5902.7252
